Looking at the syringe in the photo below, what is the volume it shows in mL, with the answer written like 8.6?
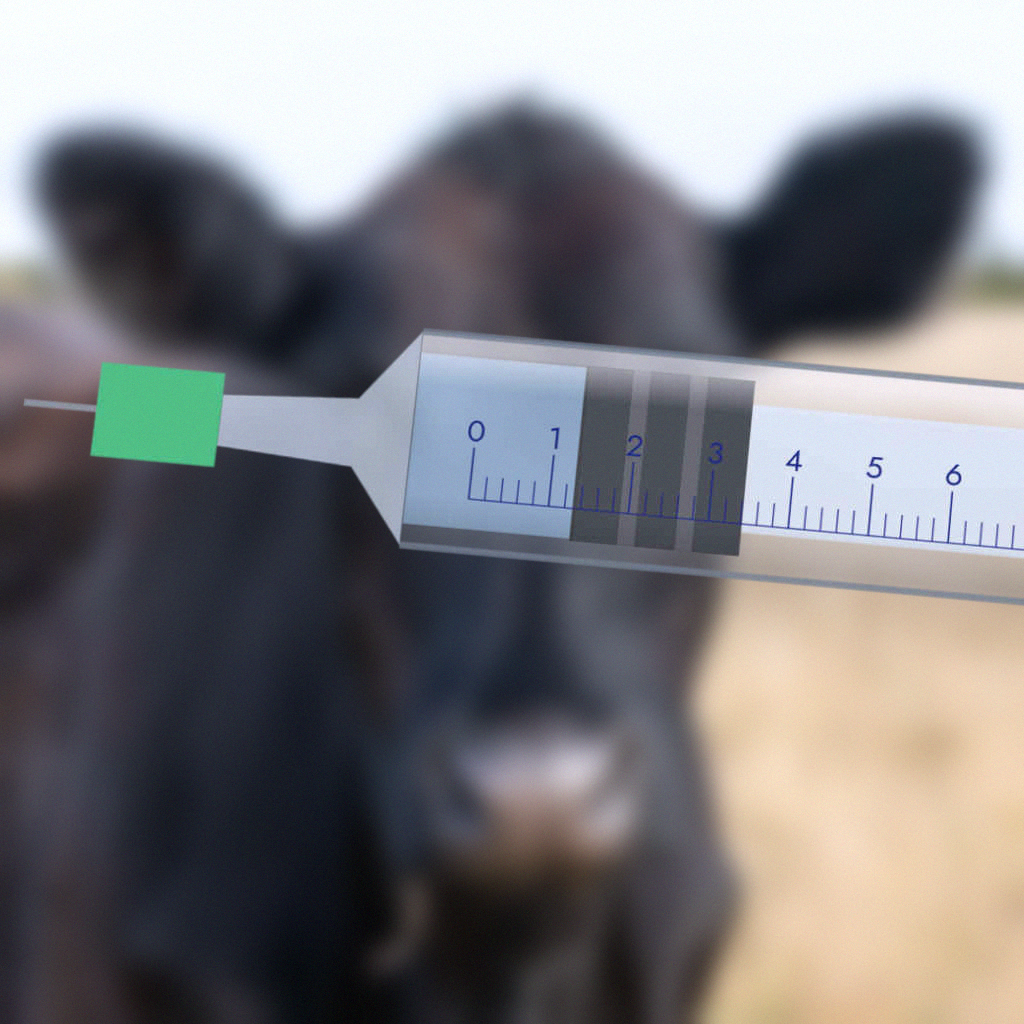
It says 1.3
